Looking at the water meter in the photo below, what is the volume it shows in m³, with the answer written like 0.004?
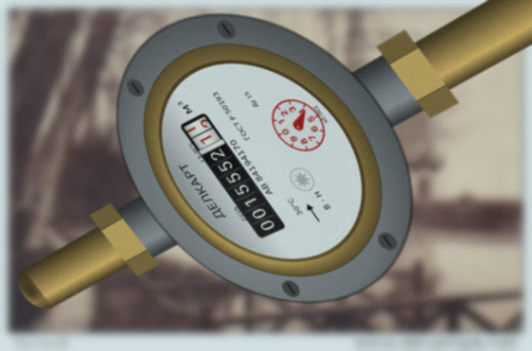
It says 15552.114
